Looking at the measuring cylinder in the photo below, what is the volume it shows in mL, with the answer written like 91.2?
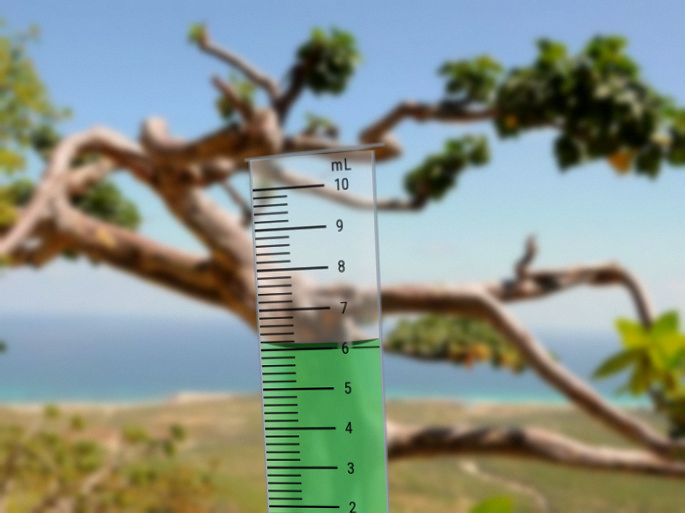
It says 6
